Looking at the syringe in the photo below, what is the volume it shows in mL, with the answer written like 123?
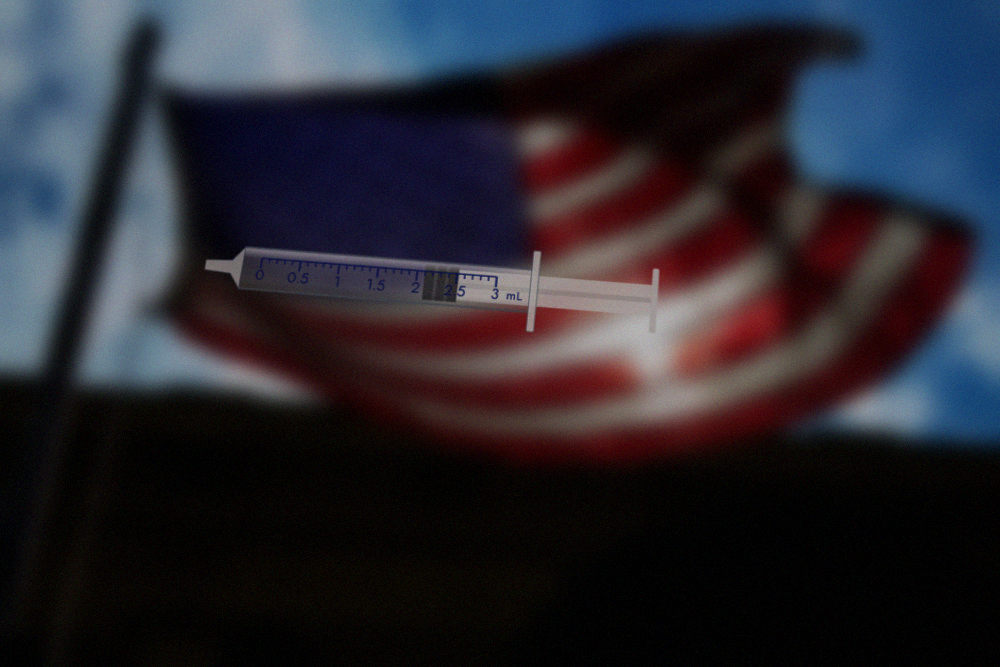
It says 2.1
